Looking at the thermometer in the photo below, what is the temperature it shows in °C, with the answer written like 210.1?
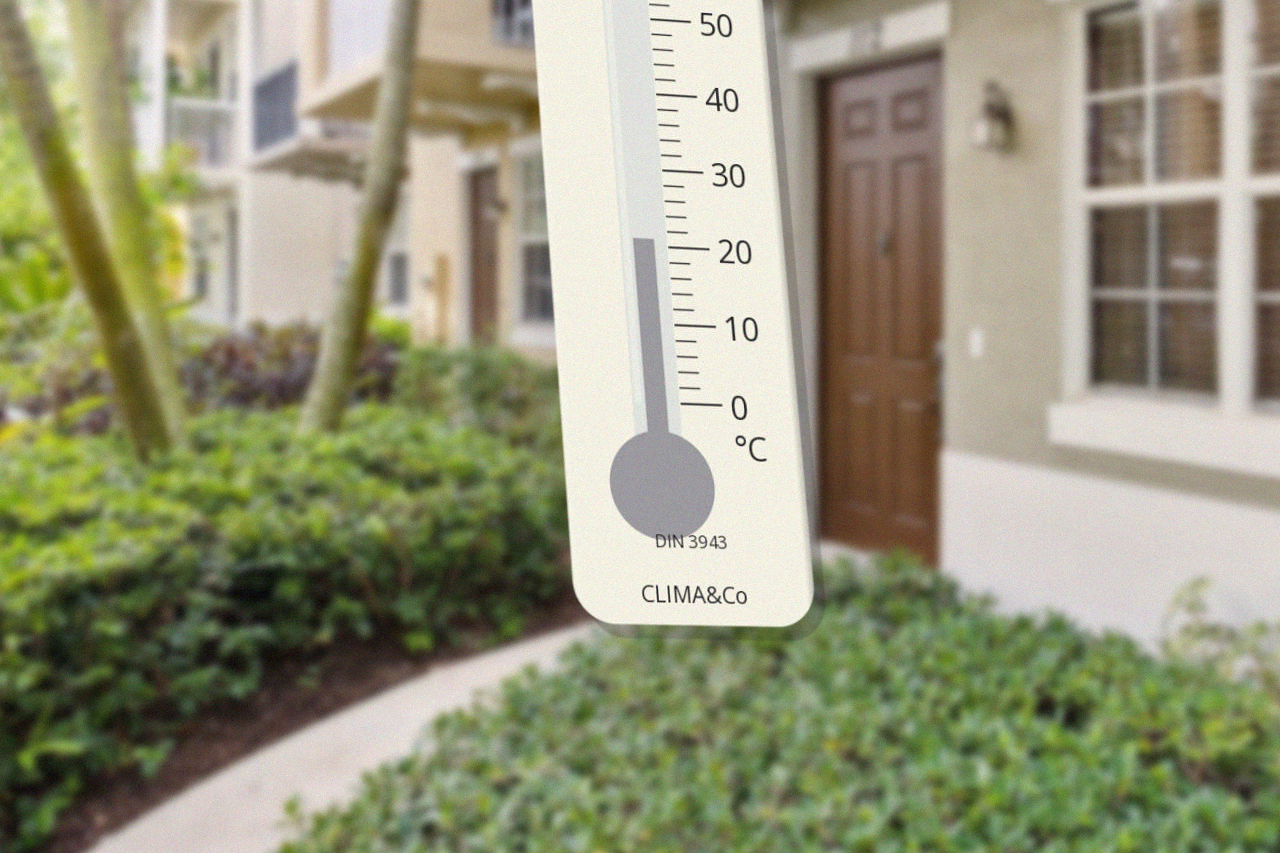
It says 21
